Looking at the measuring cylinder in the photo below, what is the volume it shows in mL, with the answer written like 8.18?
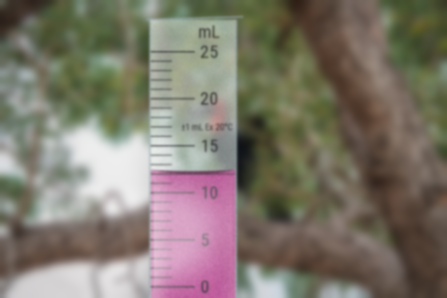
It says 12
